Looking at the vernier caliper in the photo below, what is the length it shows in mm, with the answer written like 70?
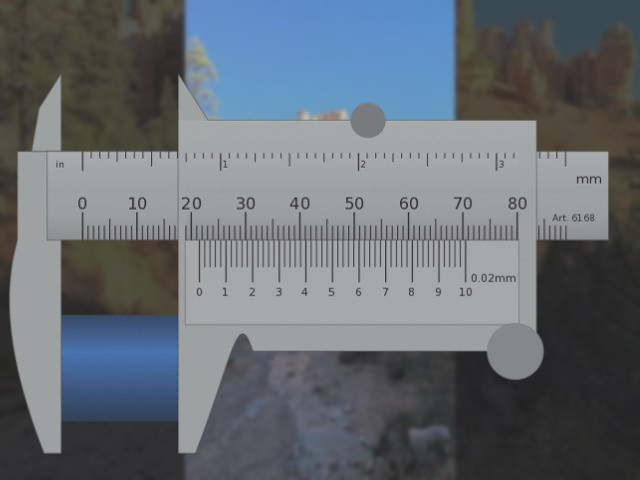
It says 21.5
